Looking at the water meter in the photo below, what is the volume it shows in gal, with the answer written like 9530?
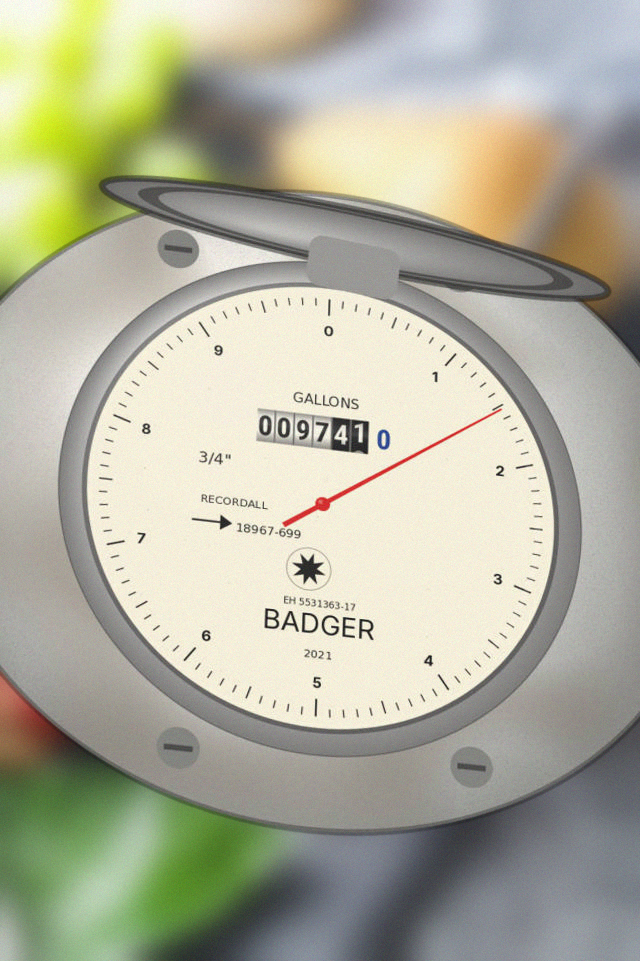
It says 97411.5
